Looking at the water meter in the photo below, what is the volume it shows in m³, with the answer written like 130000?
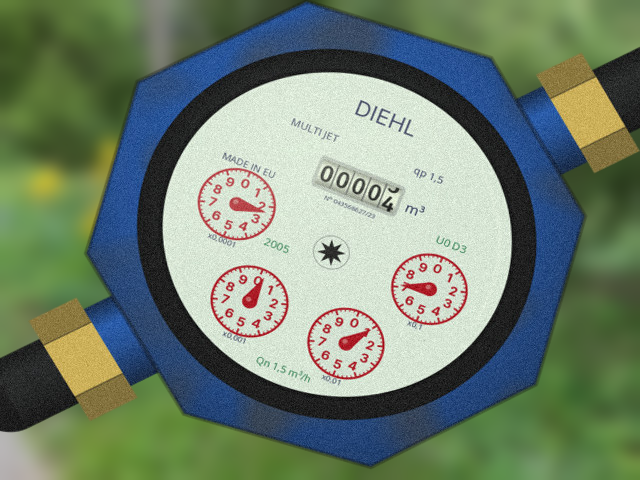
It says 3.7102
